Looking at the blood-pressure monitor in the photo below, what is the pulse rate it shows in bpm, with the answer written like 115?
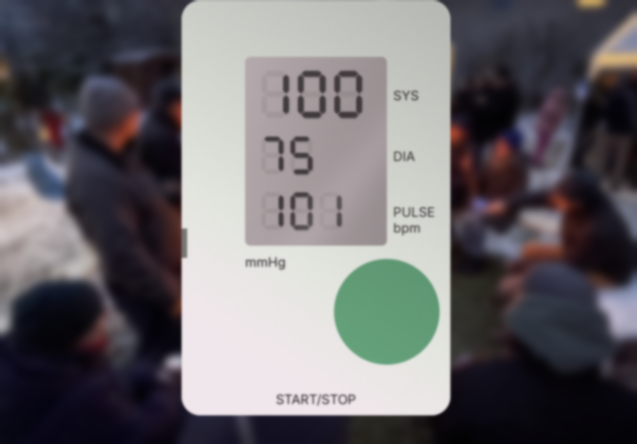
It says 101
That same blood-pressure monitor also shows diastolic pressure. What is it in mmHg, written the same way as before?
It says 75
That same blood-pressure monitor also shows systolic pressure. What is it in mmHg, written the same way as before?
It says 100
